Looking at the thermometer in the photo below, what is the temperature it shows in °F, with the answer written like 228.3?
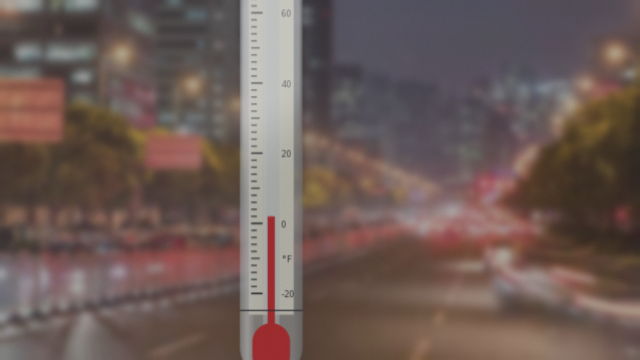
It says 2
